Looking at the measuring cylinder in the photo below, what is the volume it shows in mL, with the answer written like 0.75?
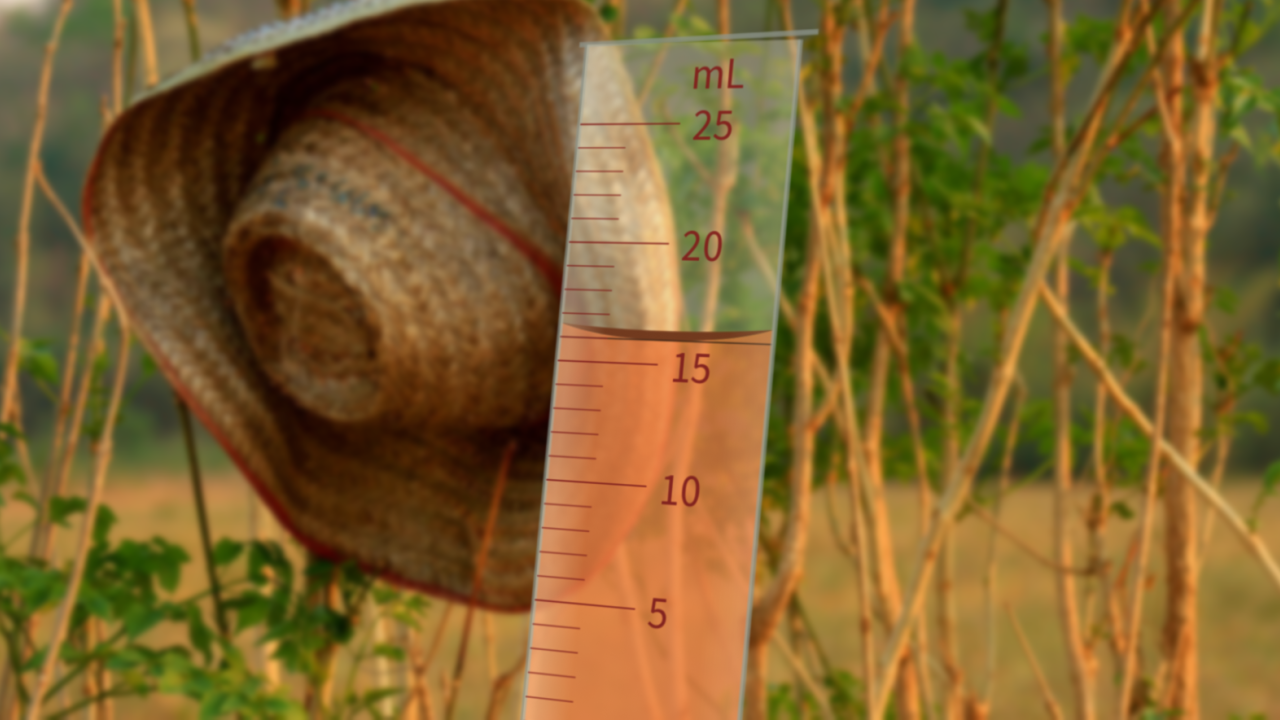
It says 16
